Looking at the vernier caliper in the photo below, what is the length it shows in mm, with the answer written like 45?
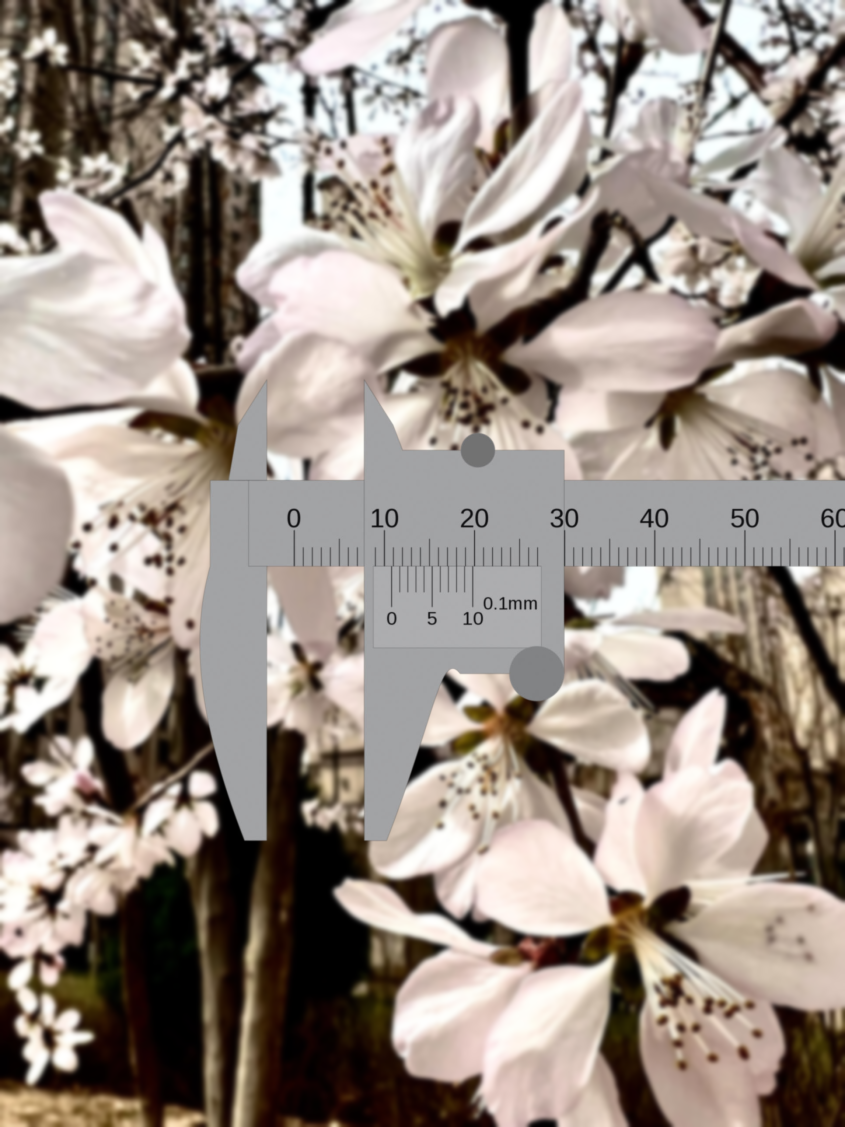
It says 10.8
